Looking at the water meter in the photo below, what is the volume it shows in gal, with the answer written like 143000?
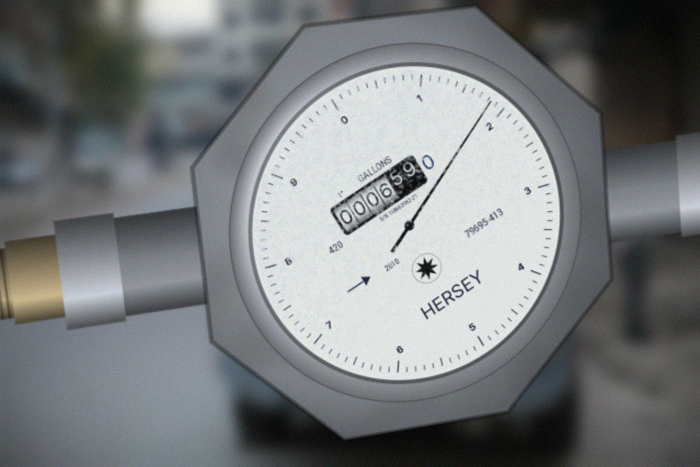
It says 6591.8
